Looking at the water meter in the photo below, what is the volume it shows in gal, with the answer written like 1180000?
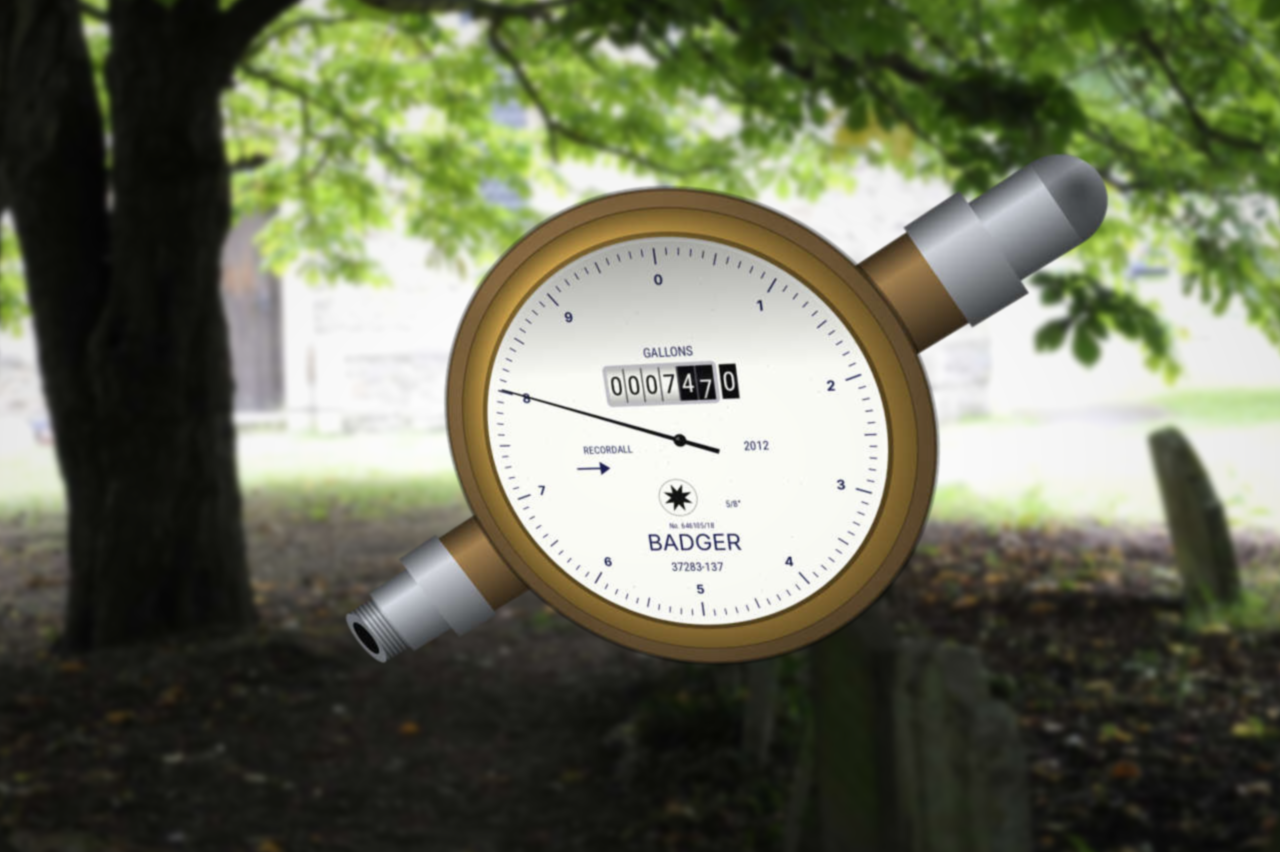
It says 7468.0
